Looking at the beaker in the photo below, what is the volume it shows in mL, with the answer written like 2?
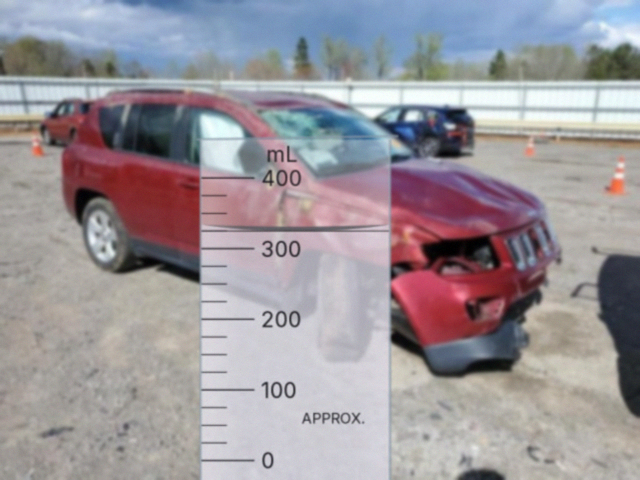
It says 325
